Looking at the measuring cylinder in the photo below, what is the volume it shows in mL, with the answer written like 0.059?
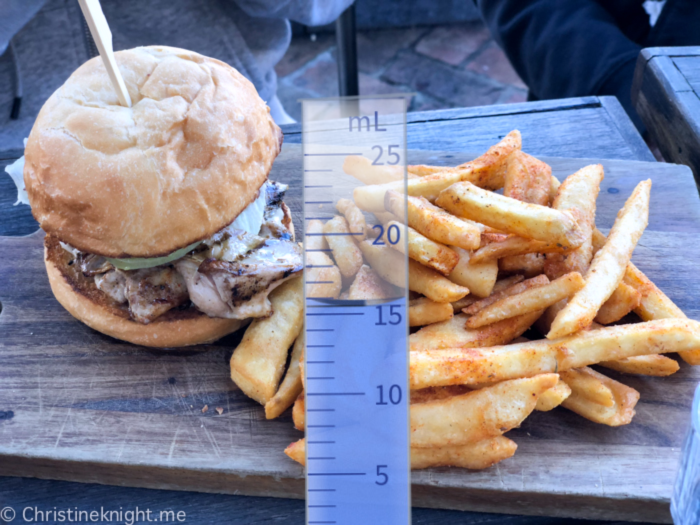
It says 15.5
